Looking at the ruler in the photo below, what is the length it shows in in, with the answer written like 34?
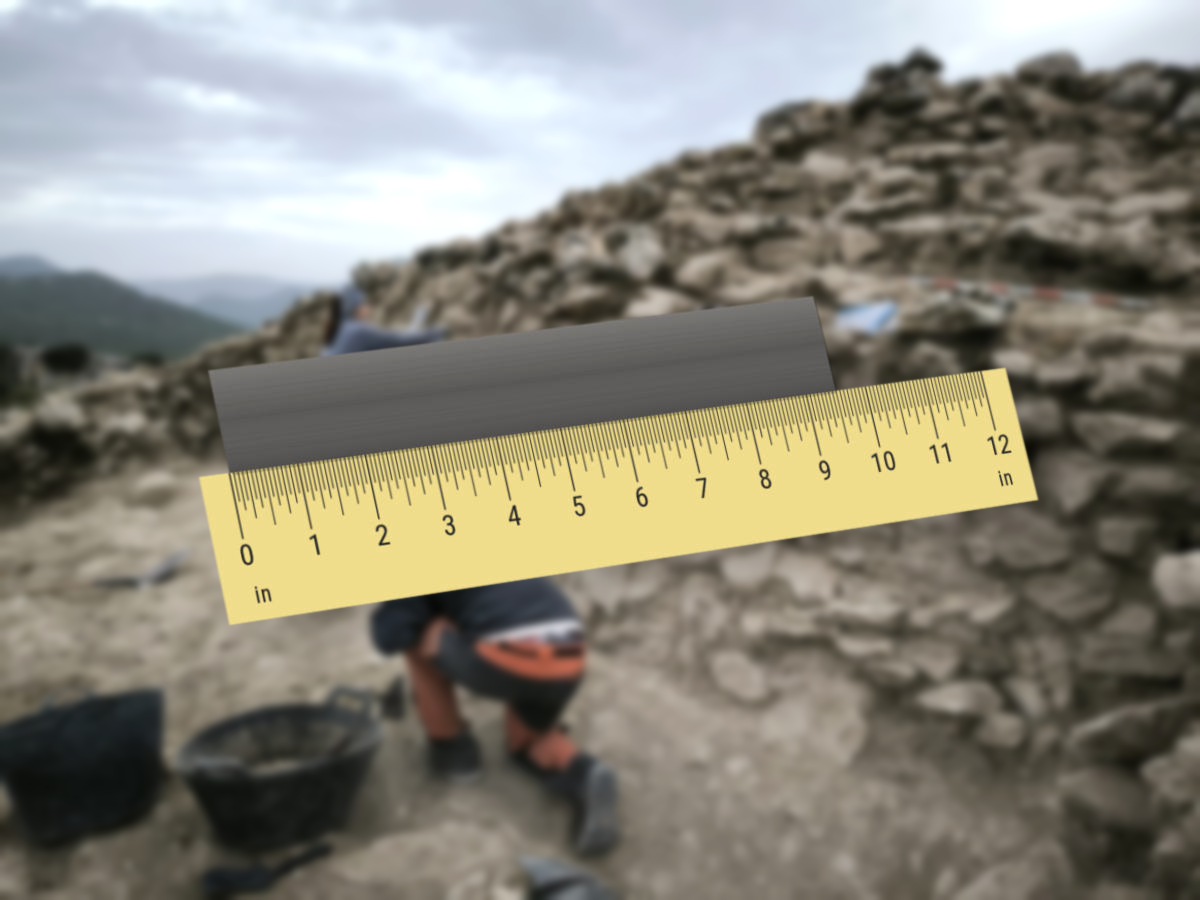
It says 9.5
